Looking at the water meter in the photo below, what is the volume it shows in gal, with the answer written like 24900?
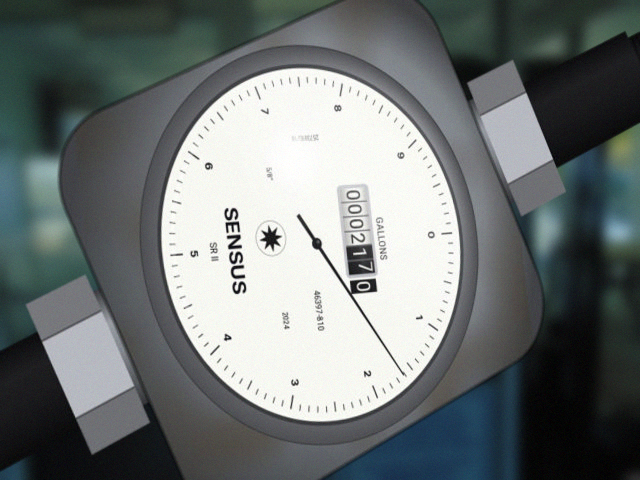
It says 2171.6
